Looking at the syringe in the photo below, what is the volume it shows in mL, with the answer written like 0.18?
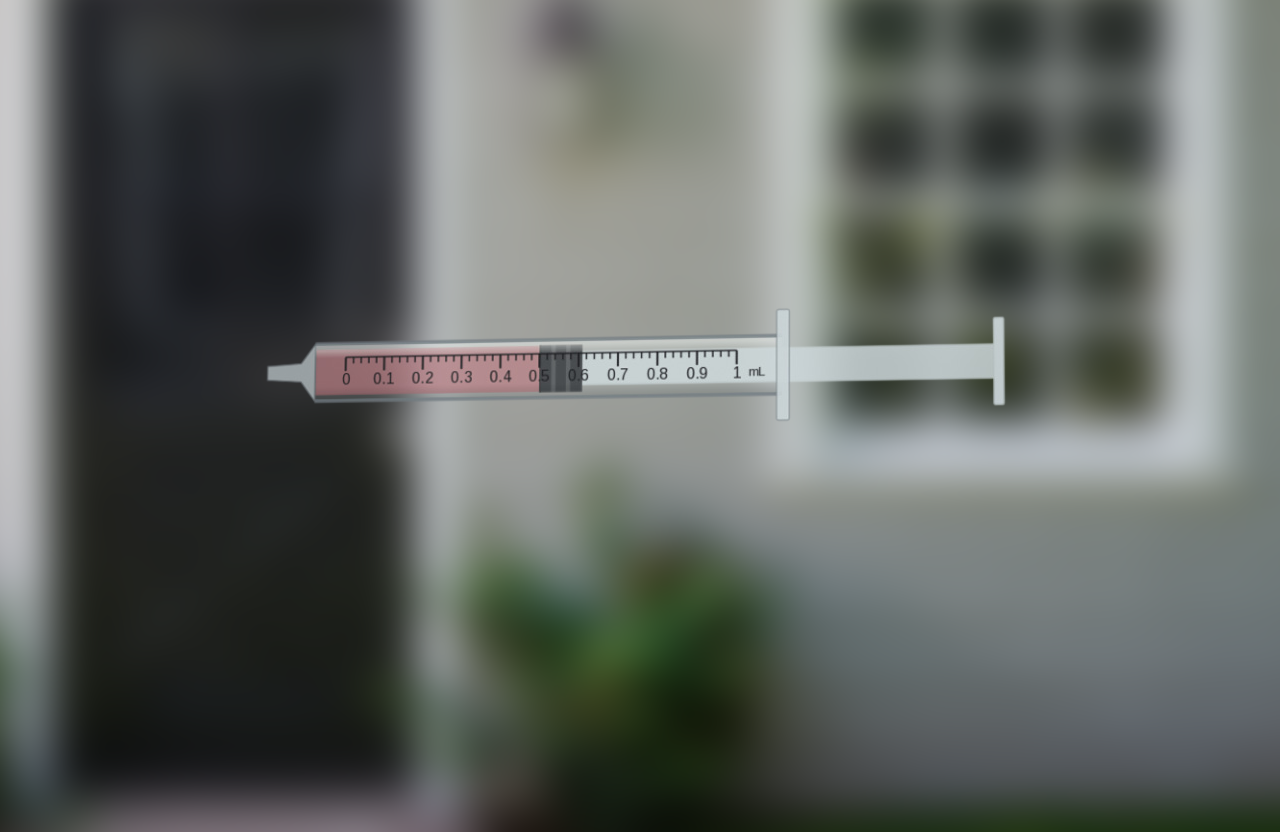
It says 0.5
